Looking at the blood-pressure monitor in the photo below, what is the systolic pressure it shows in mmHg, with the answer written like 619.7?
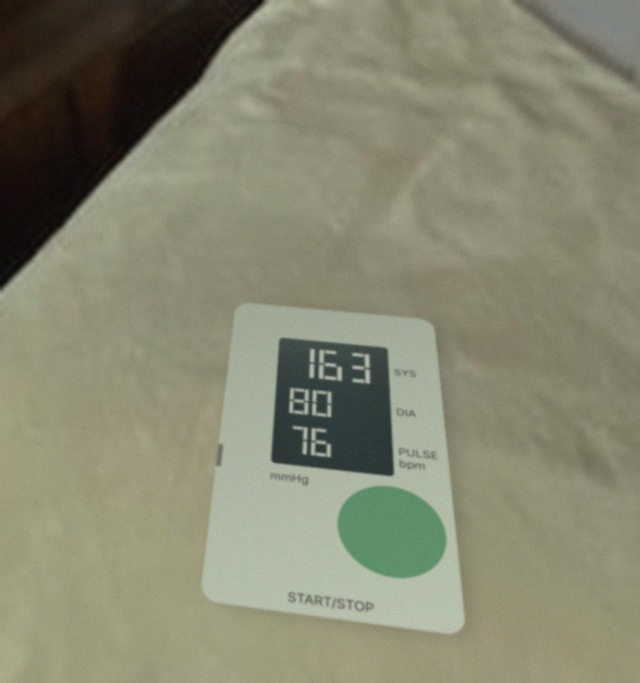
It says 163
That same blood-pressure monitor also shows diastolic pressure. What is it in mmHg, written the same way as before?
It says 80
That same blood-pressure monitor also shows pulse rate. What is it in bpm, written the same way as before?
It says 76
